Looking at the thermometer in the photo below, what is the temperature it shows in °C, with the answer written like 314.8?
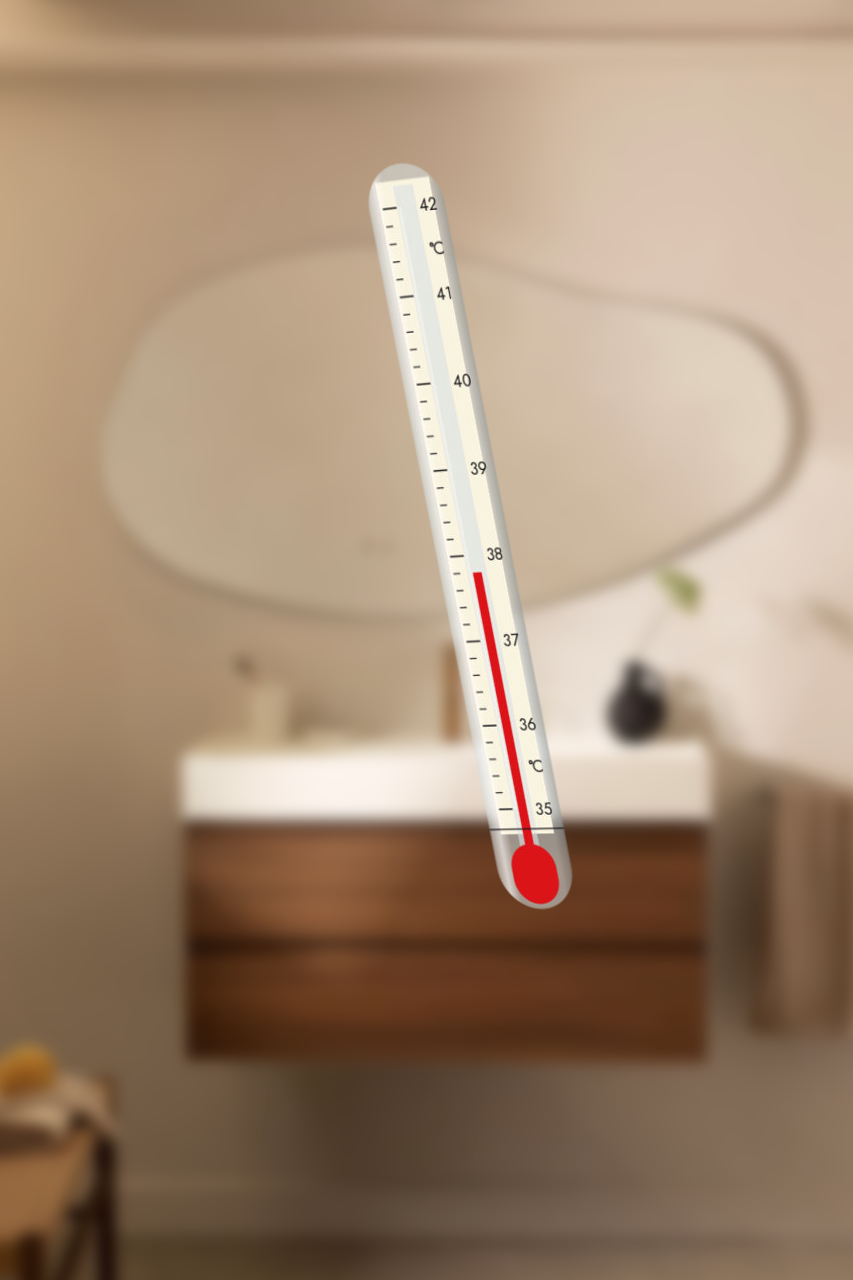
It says 37.8
